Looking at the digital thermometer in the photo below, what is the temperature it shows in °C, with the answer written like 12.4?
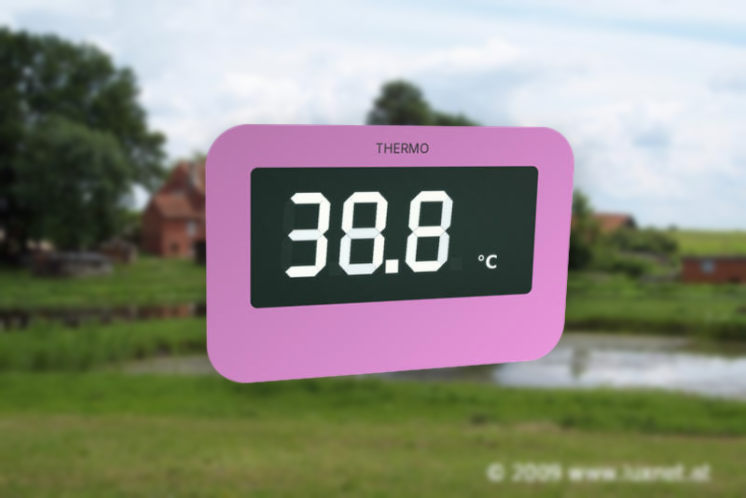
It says 38.8
